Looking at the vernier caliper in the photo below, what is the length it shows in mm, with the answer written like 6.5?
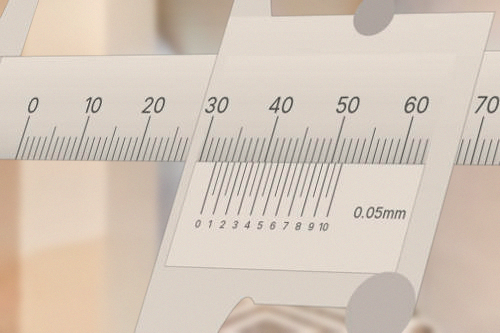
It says 32.6
